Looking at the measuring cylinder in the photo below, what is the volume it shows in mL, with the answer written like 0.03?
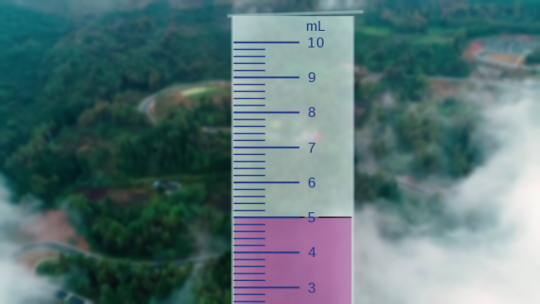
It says 5
